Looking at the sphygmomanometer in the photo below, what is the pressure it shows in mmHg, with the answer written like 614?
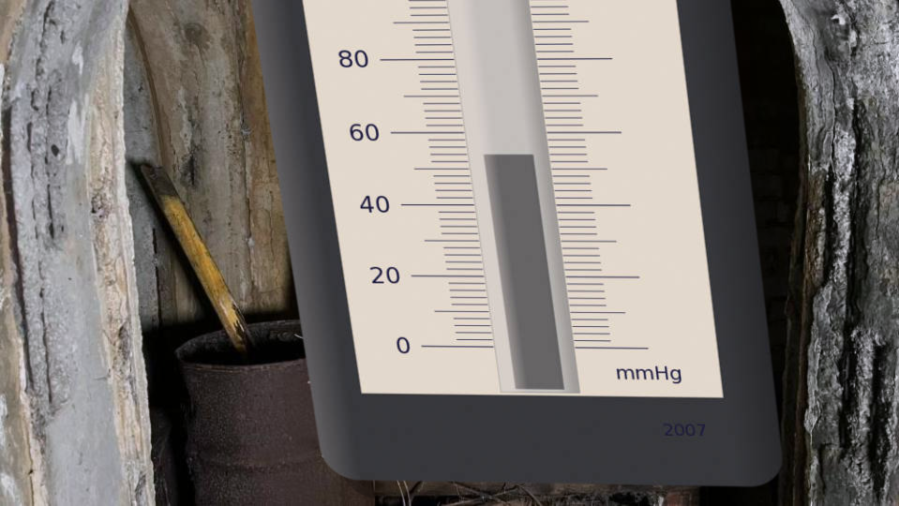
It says 54
